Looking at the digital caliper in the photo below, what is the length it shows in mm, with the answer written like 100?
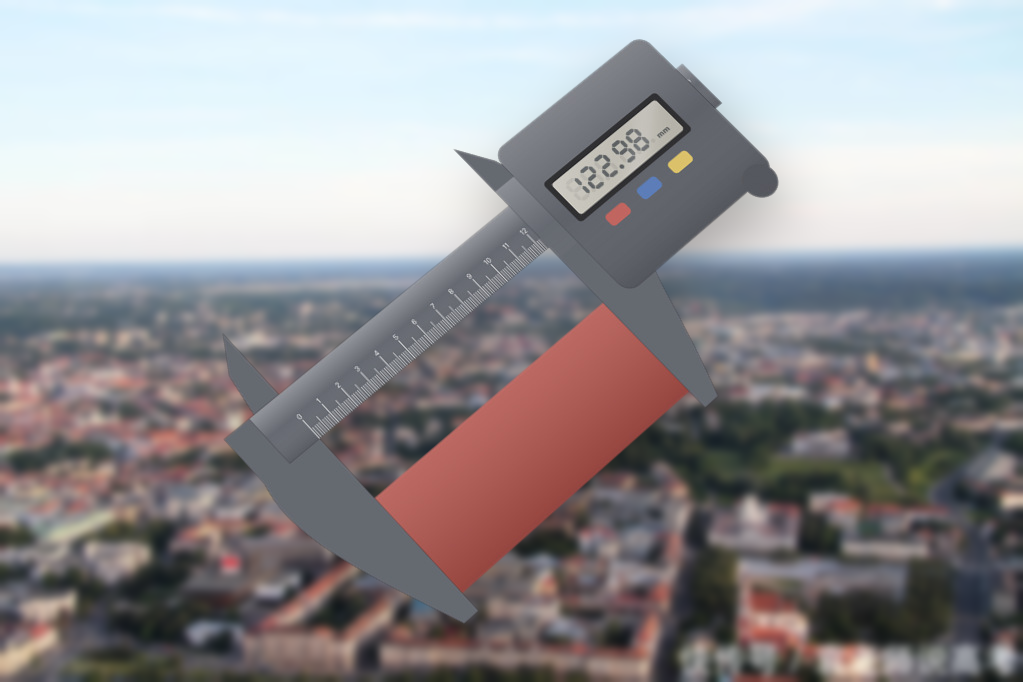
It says 122.98
